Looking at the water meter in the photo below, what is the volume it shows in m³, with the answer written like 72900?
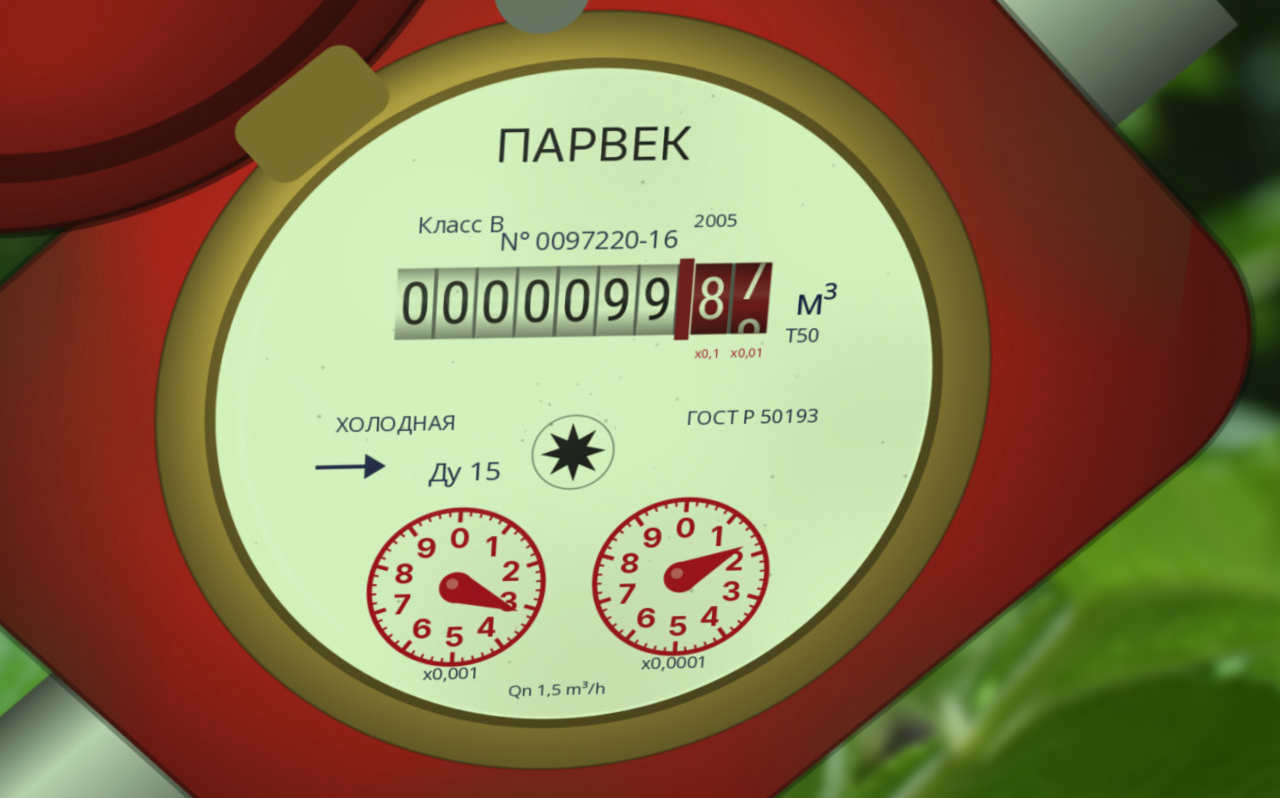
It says 99.8731
